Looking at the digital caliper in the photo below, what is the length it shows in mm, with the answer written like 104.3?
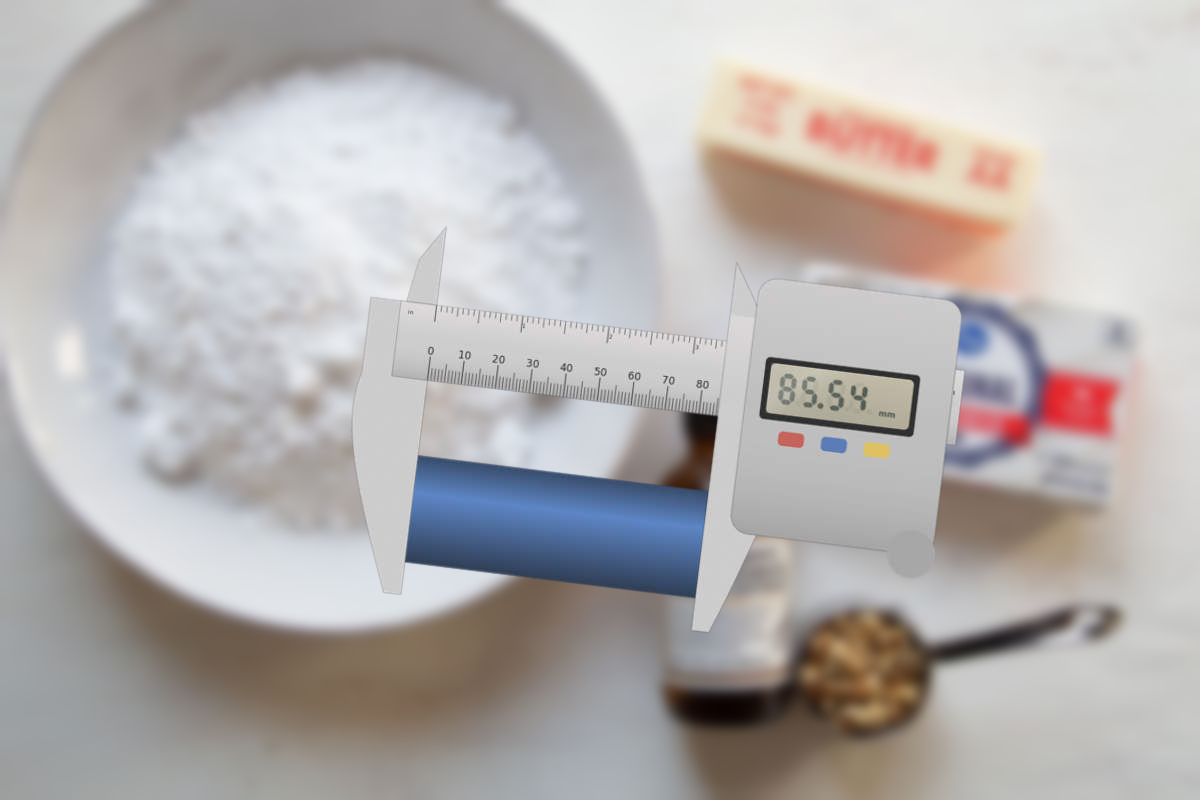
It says 85.54
